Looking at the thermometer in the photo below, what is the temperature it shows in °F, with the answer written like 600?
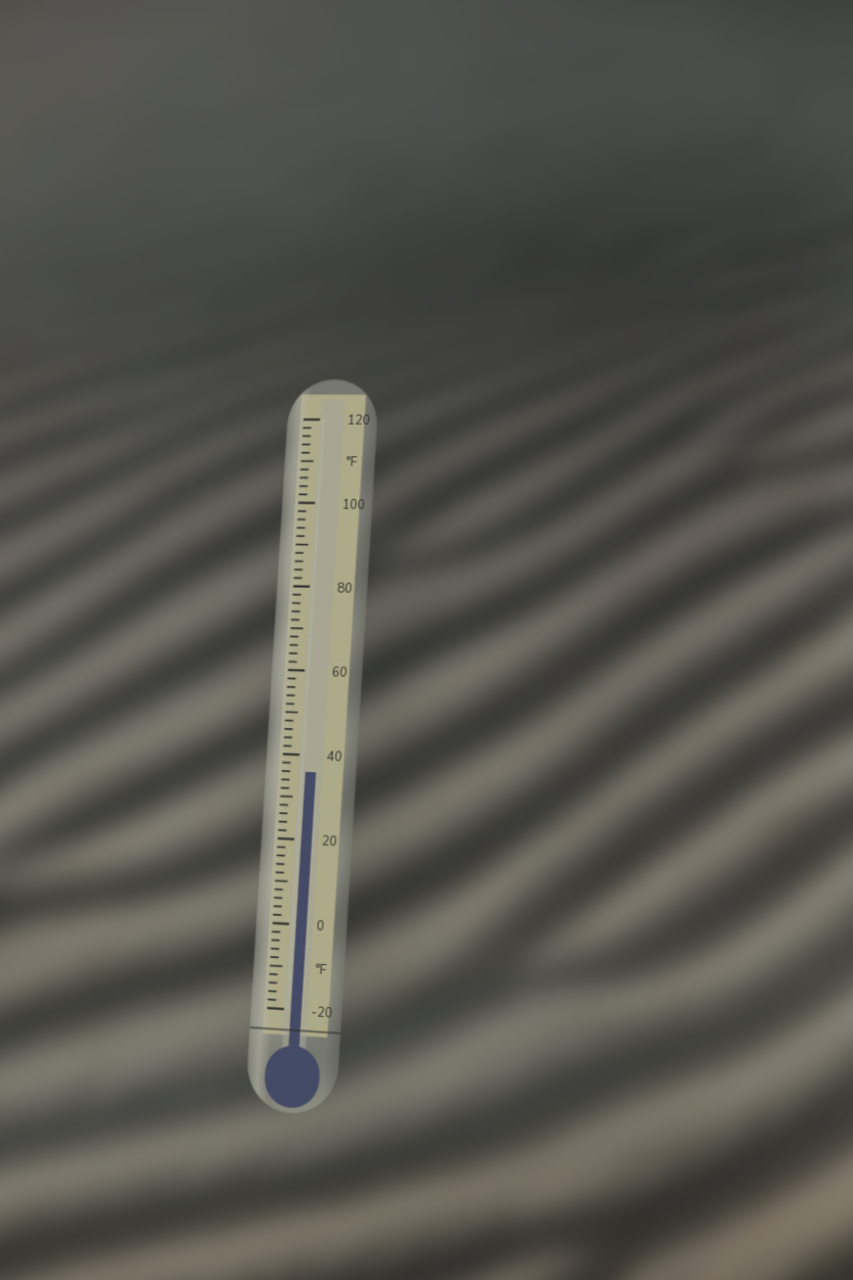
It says 36
